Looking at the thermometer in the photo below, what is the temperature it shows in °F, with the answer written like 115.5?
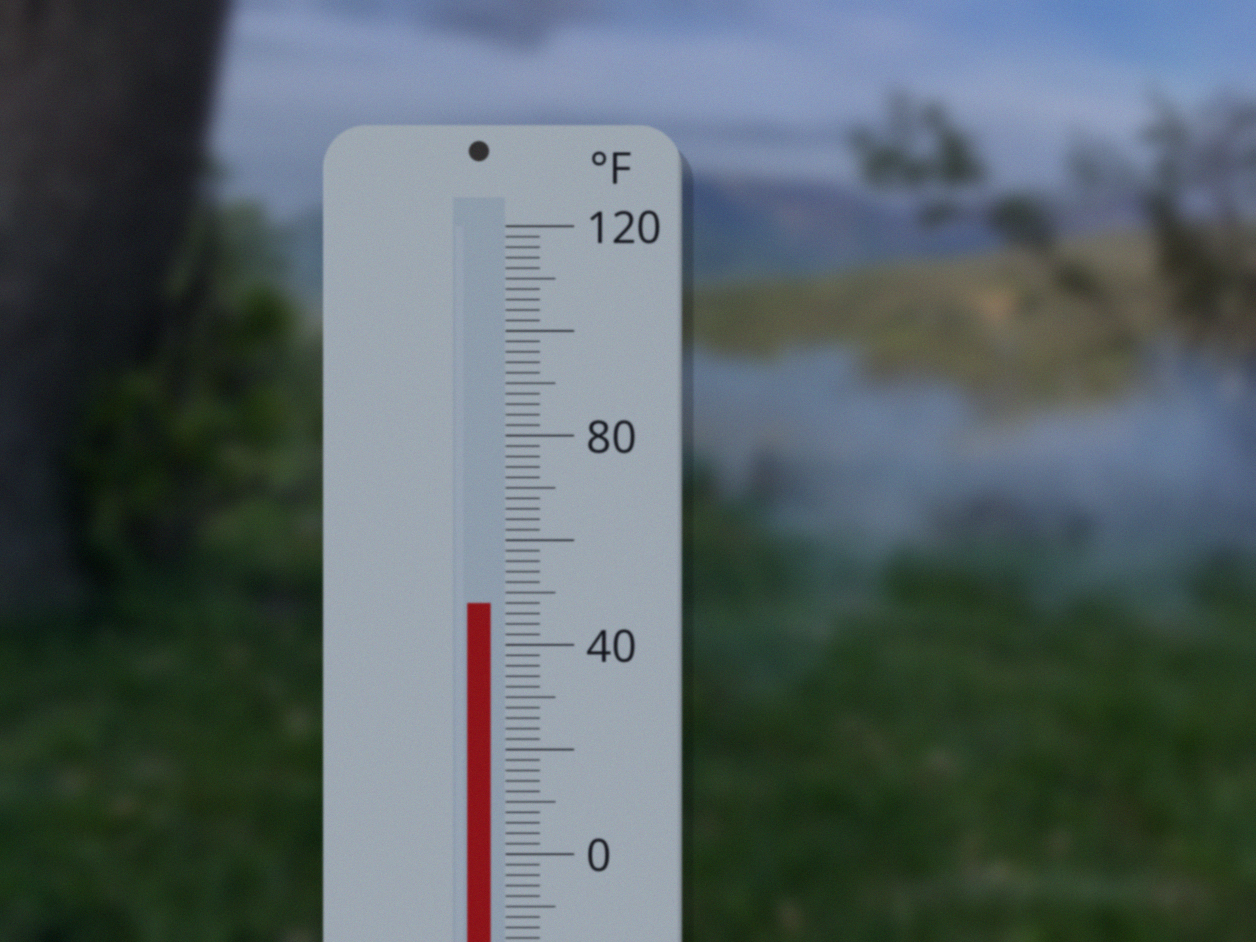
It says 48
